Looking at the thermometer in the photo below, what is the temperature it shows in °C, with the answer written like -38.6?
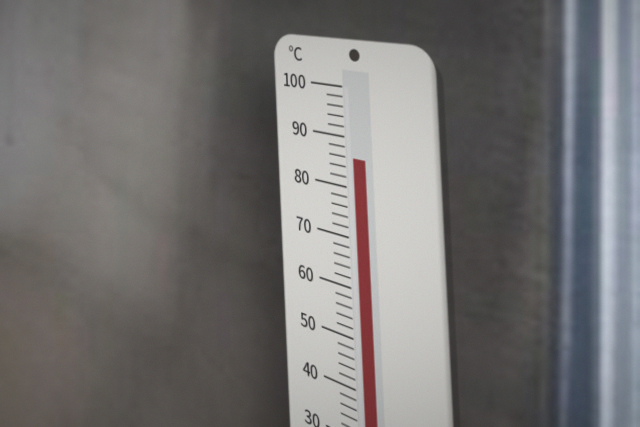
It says 86
